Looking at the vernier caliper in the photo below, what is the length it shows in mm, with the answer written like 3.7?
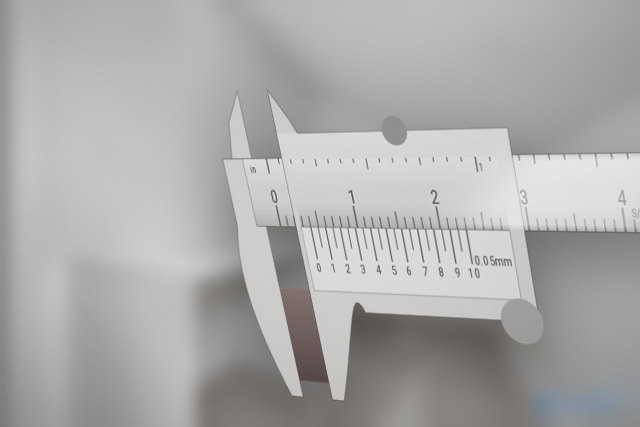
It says 4.0
